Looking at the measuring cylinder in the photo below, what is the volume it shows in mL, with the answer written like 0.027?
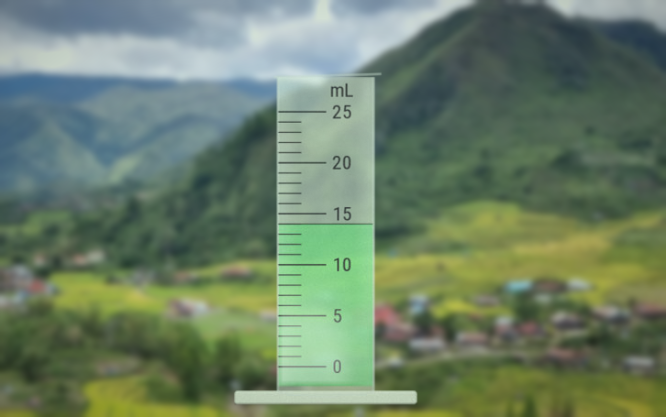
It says 14
